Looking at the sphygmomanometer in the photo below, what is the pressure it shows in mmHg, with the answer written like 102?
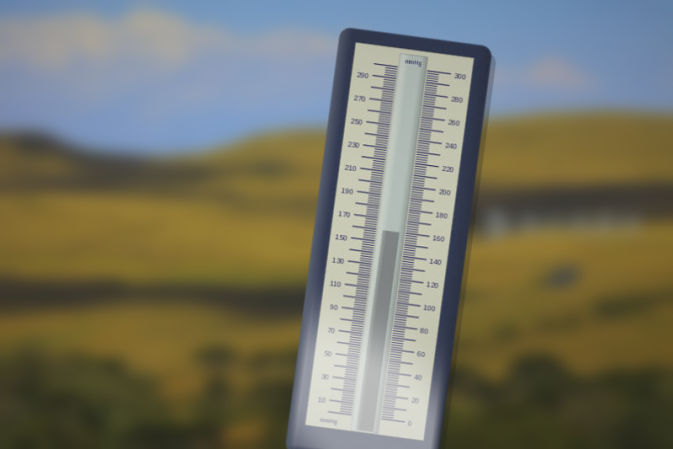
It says 160
